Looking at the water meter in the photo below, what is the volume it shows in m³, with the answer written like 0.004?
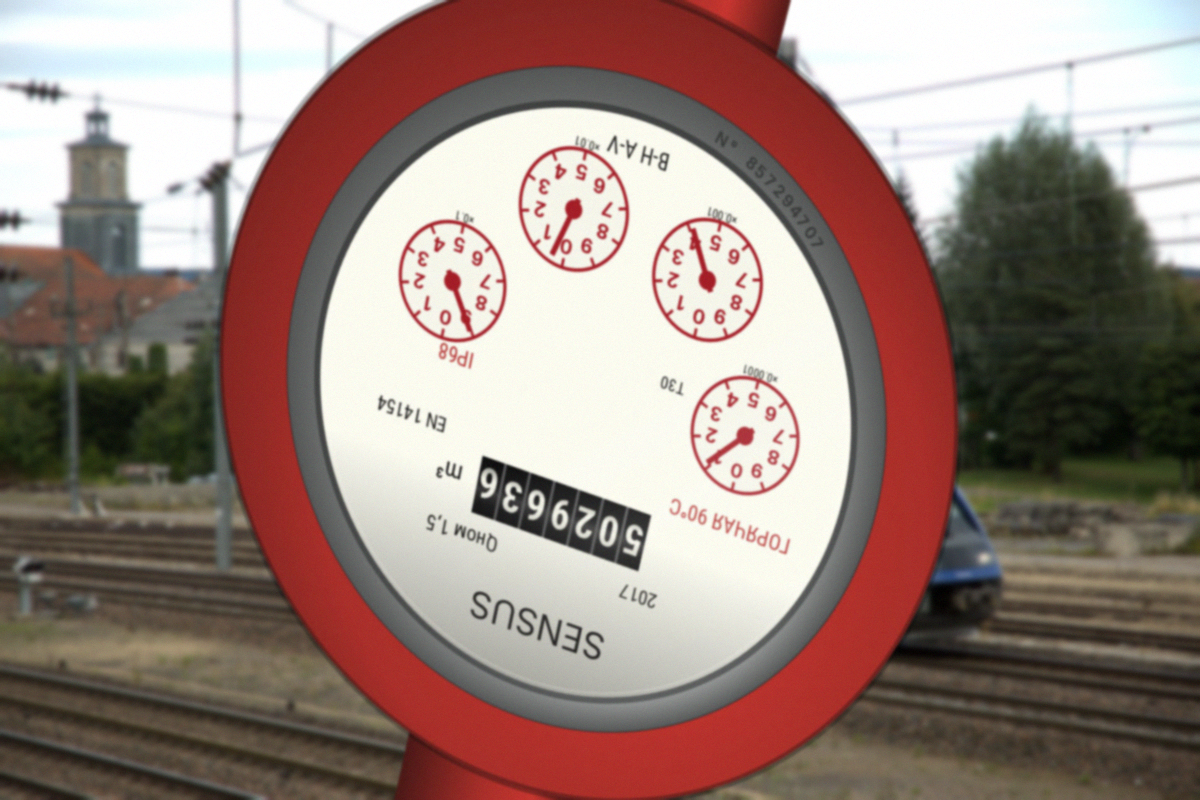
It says 5029635.9041
